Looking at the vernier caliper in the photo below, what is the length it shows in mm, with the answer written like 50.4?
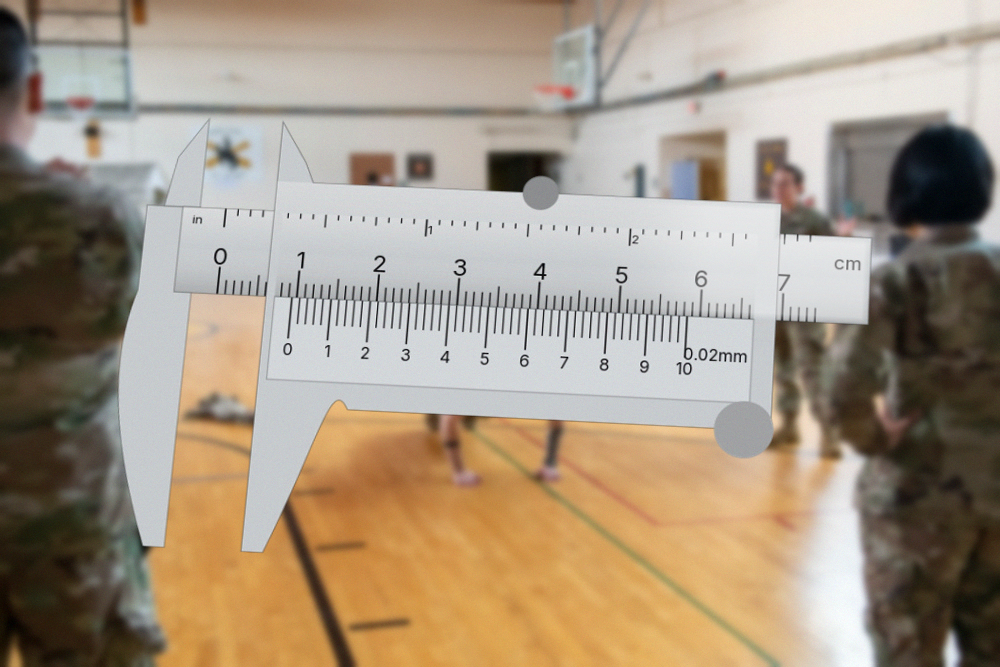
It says 9.4
